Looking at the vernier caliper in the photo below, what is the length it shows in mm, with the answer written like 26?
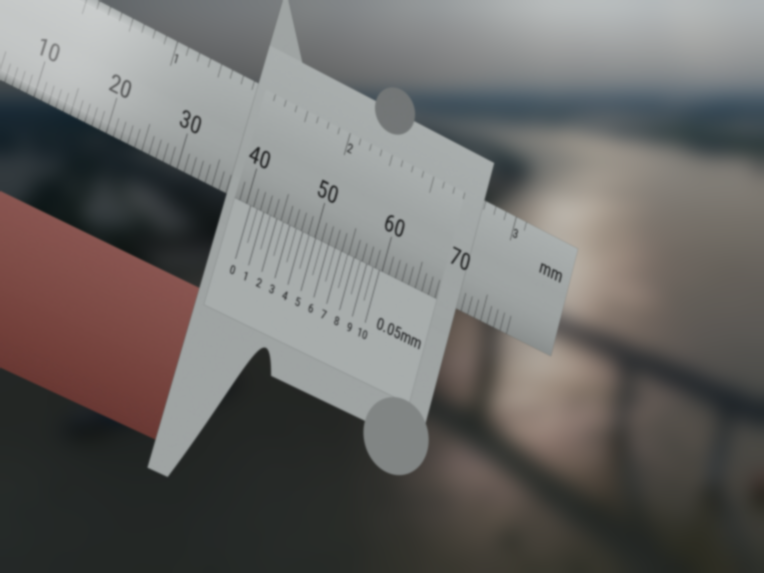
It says 40.6
